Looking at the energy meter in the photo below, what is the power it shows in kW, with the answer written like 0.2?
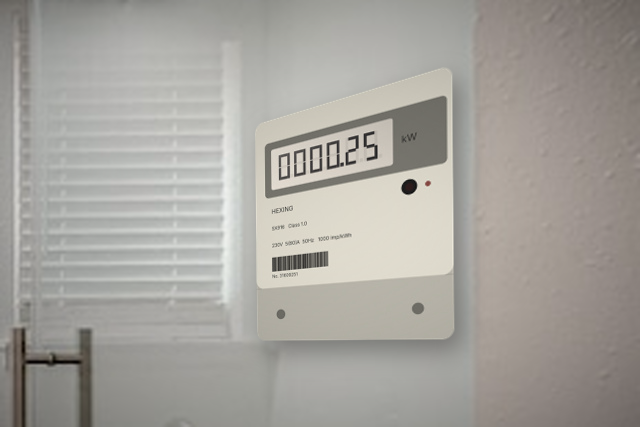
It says 0.25
